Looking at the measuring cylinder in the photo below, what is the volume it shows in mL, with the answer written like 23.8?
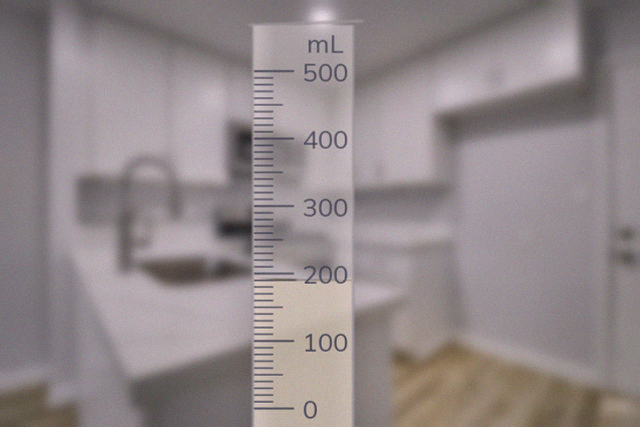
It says 190
